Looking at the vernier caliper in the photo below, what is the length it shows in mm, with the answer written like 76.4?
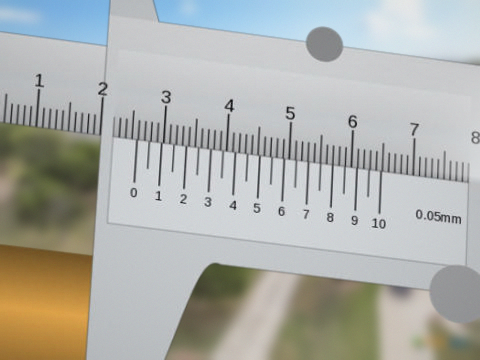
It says 25.8
